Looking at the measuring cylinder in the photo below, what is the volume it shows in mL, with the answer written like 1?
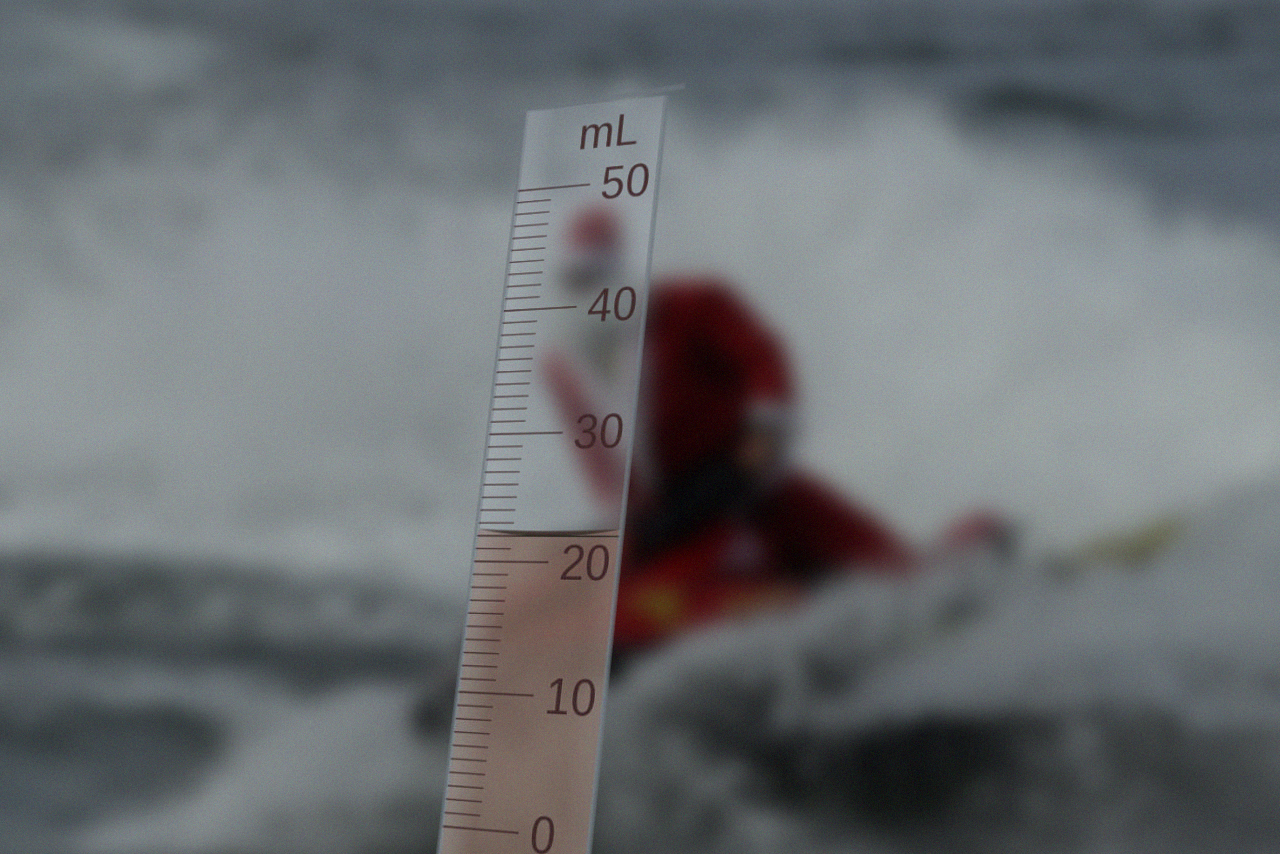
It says 22
